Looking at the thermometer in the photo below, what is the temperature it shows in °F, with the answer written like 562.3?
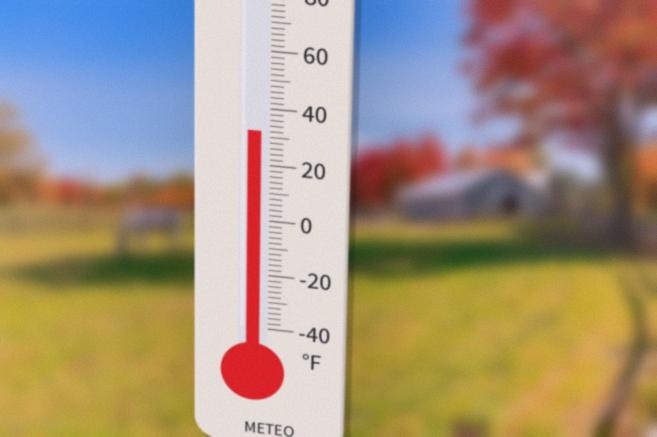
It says 32
